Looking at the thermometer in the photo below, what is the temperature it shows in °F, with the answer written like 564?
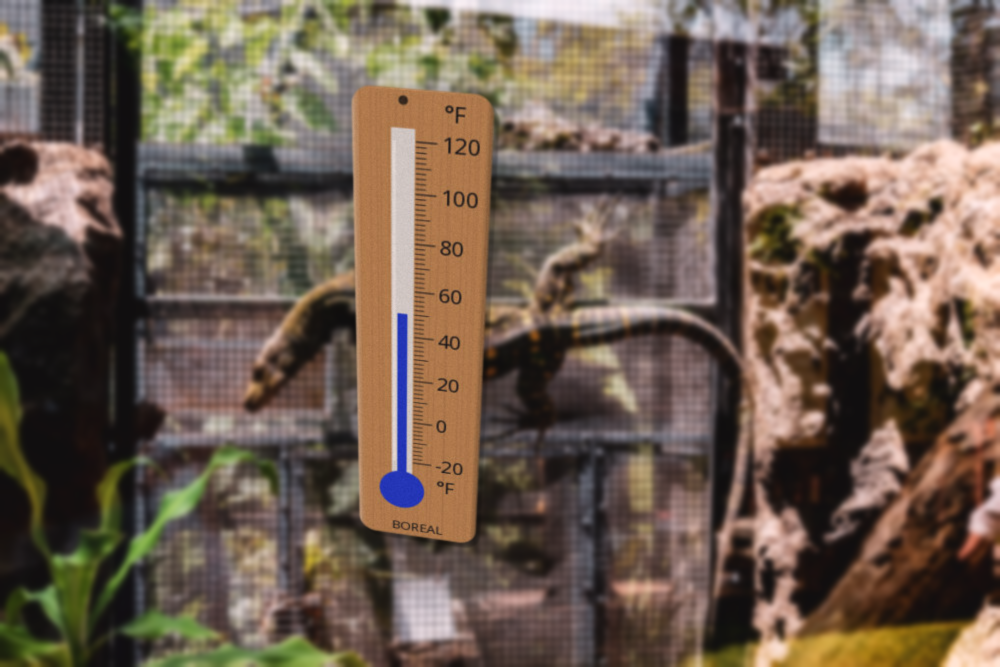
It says 50
